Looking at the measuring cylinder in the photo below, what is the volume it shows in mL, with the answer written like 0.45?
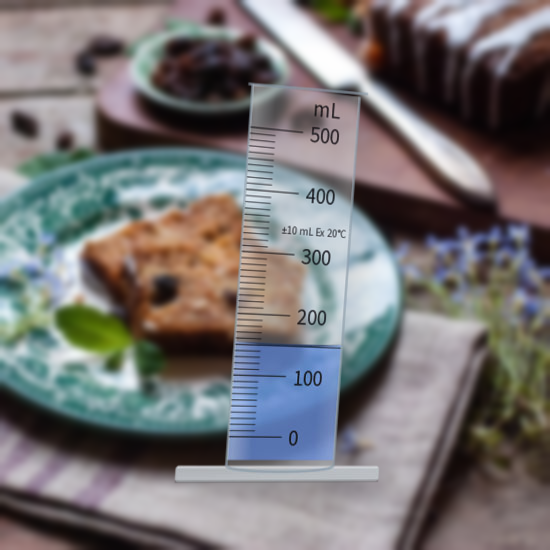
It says 150
